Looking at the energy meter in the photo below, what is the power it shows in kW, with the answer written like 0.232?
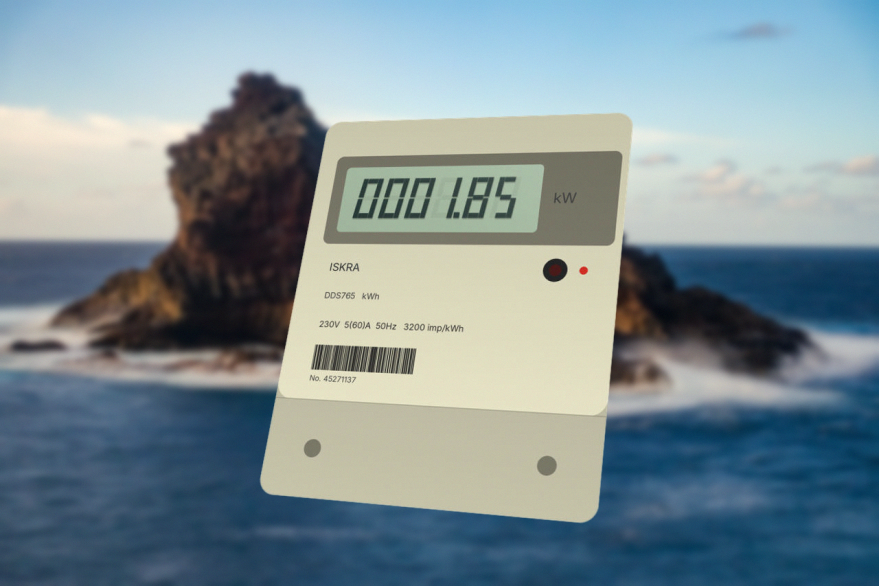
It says 1.85
